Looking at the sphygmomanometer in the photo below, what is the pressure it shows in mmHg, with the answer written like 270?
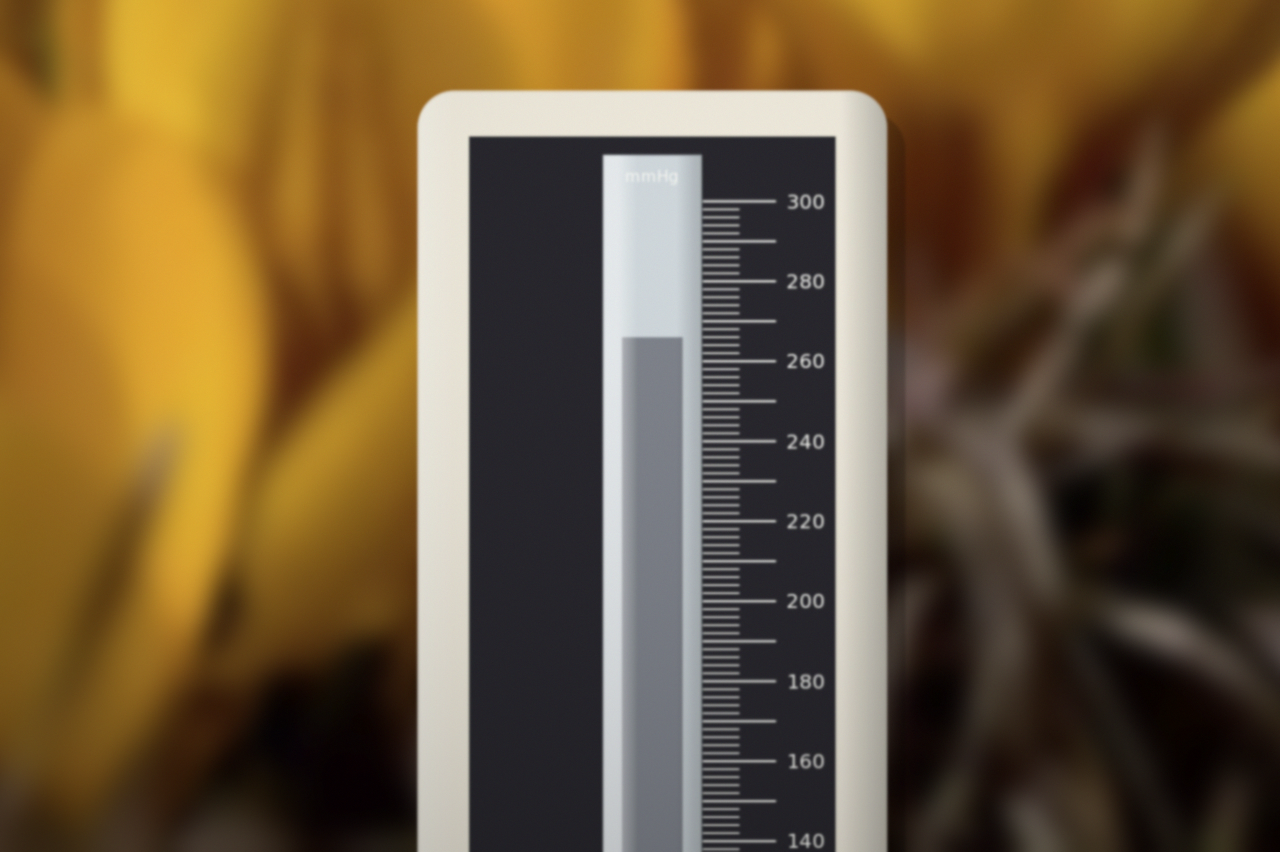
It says 266
